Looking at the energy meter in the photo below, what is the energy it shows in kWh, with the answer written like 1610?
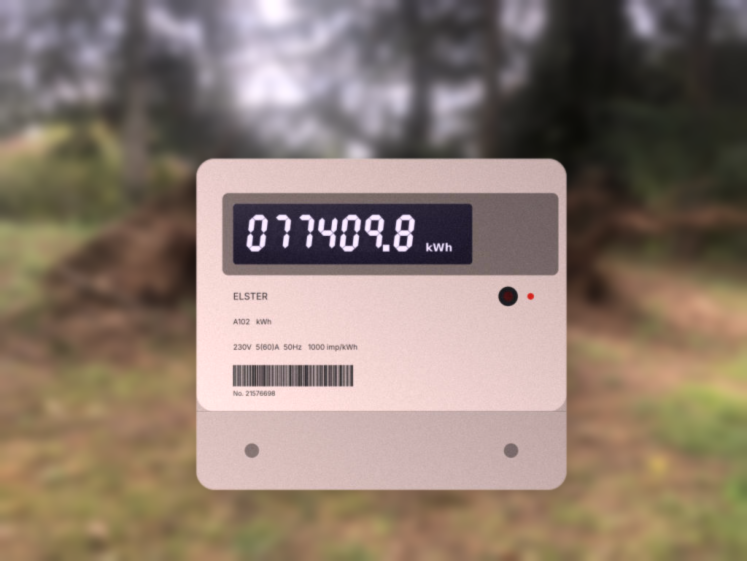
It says 77409.8
